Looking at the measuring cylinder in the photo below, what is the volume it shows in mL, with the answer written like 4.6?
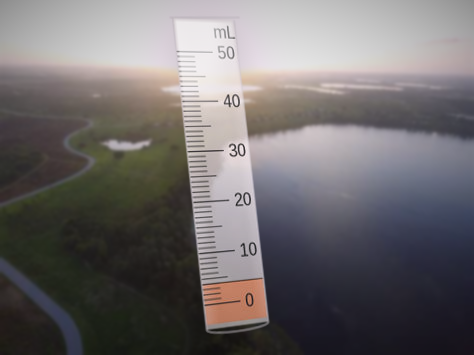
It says 4
